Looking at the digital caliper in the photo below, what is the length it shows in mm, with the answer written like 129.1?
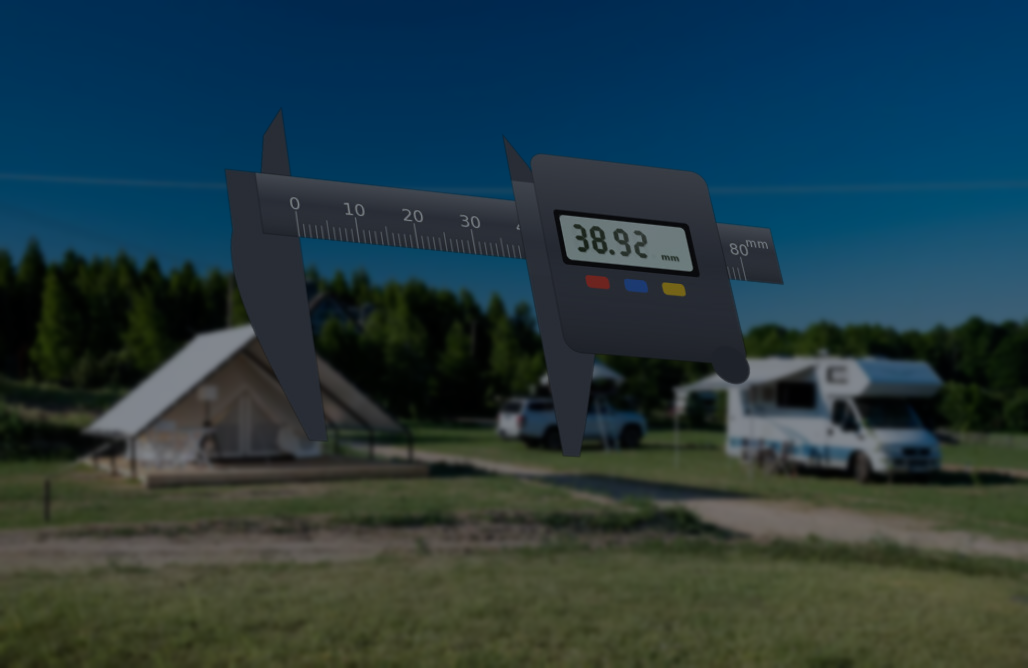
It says 38.92
